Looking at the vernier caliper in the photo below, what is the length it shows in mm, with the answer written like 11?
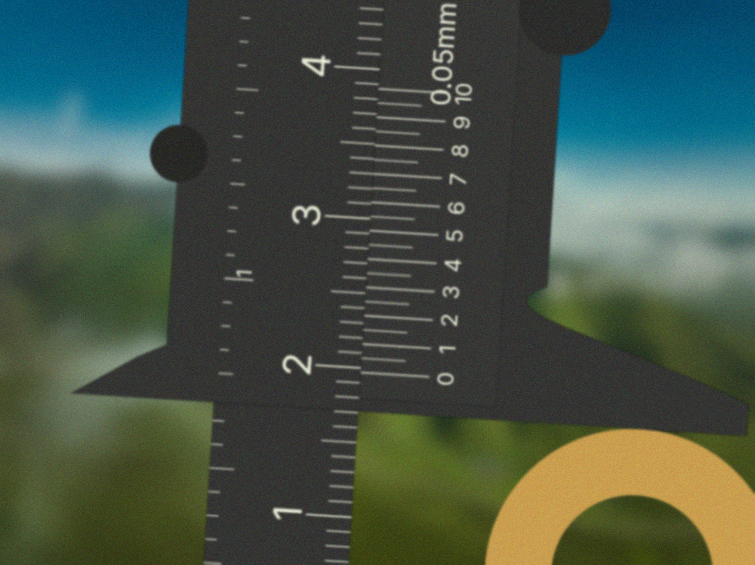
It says 19.7
